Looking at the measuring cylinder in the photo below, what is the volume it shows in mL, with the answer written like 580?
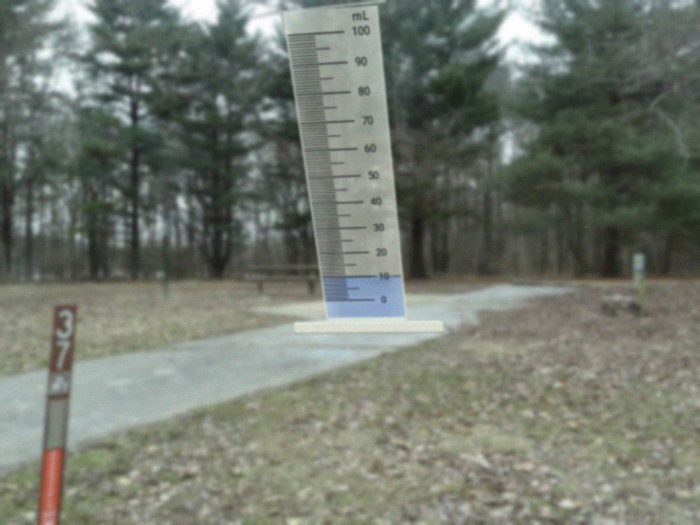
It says 10
